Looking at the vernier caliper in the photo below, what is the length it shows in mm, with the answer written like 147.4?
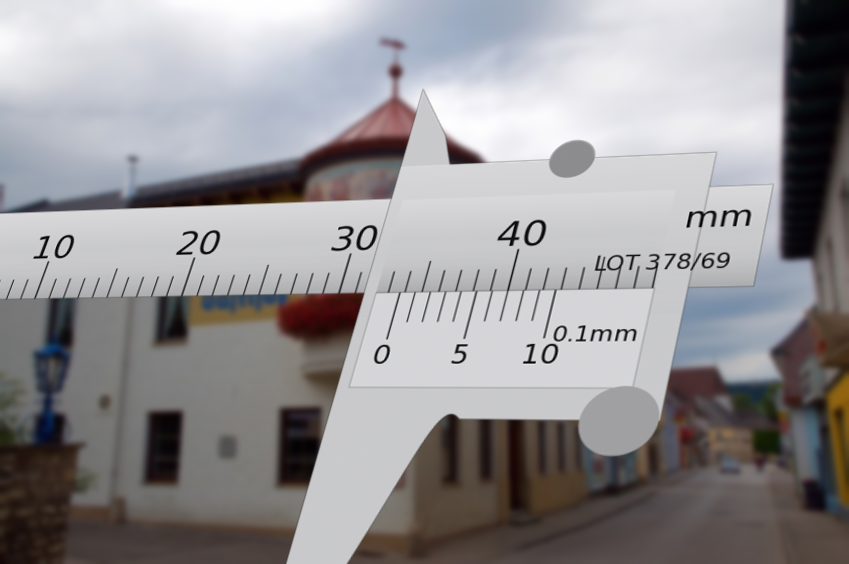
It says 33.7
